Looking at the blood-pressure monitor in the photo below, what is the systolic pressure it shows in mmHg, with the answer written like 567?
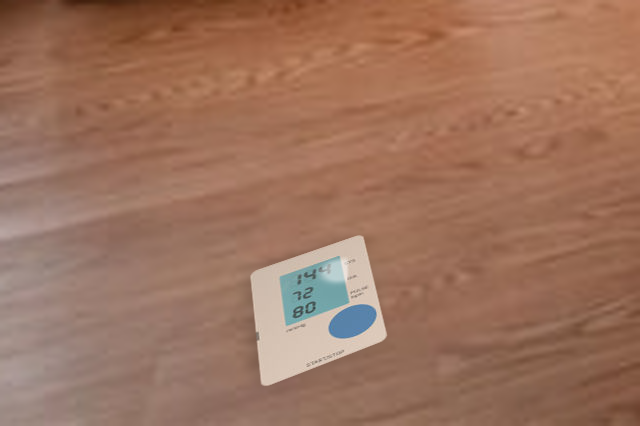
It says 144
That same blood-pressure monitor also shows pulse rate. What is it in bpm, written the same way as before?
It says 80
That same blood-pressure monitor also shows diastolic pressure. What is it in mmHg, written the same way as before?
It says 72
